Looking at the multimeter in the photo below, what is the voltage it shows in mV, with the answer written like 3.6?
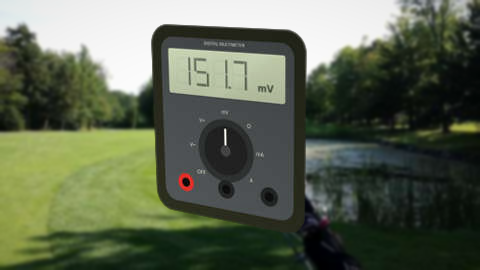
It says 151.7
